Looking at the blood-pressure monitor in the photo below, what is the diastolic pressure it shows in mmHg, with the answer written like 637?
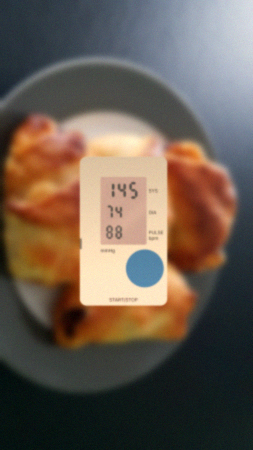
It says 74
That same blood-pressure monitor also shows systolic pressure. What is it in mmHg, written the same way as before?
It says 145
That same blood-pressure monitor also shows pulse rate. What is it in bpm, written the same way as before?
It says 88
